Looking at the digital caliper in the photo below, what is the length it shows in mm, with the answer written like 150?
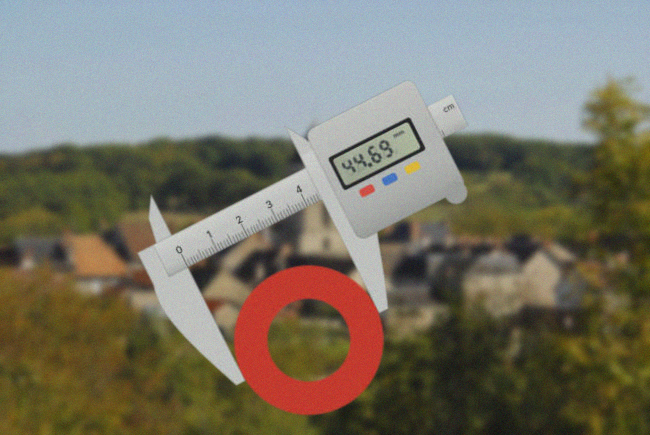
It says 44.69
